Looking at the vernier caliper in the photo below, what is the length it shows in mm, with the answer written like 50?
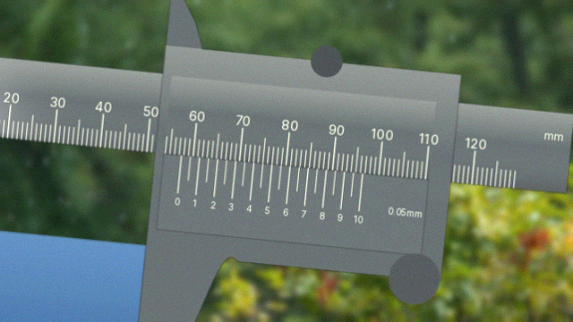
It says 57.5
